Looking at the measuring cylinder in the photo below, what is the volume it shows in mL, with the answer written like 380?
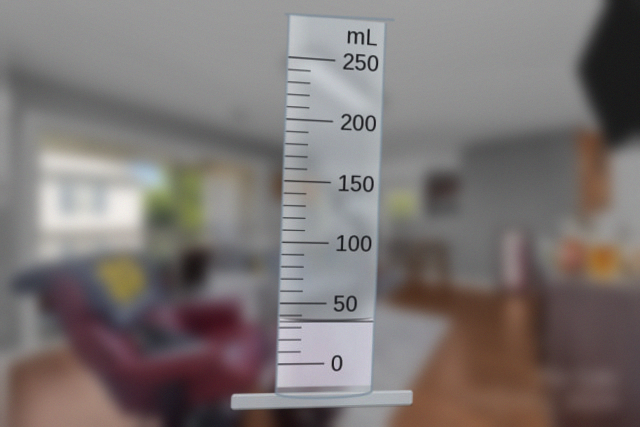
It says 35
